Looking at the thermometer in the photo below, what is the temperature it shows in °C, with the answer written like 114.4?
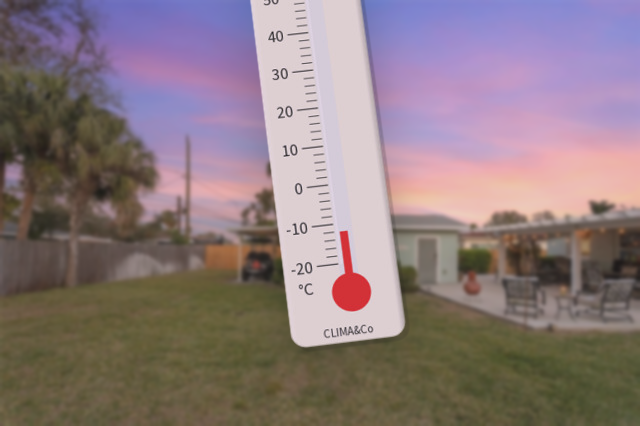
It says -12
